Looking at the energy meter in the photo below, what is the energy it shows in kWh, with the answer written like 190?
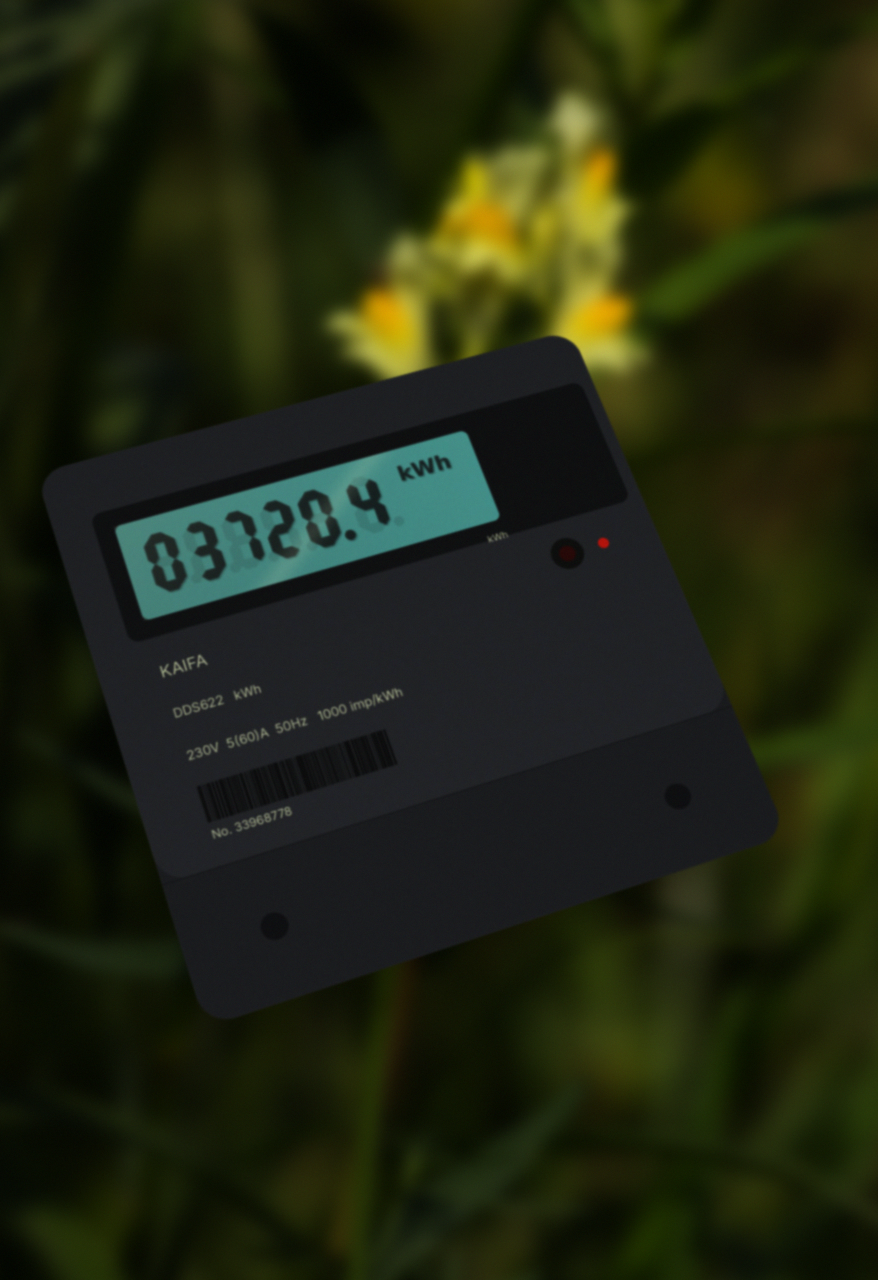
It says 3720.4
